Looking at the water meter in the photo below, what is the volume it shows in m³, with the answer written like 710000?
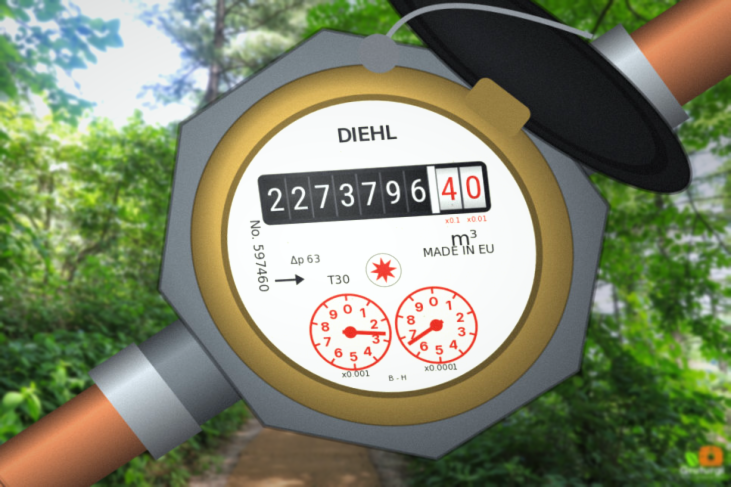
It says 2273796.4026
